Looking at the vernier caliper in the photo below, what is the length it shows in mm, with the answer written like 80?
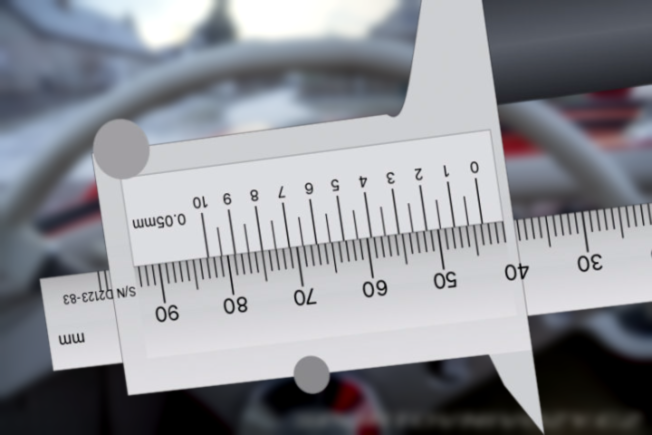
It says 43.8
